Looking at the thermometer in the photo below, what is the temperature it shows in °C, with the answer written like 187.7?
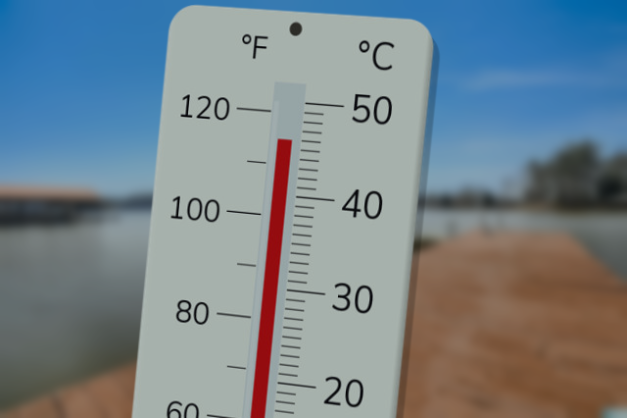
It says 46
